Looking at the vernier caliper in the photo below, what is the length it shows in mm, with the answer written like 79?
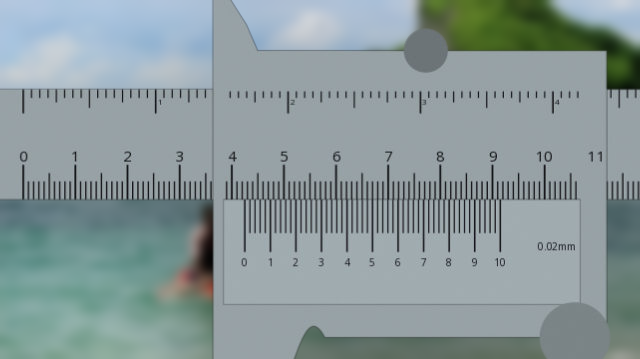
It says 42.5
